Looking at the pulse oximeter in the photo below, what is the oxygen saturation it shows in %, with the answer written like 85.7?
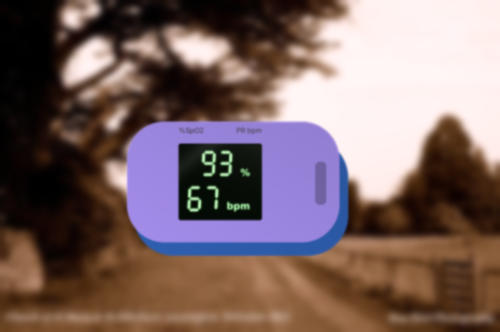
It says 93
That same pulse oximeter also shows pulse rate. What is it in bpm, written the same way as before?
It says 67
